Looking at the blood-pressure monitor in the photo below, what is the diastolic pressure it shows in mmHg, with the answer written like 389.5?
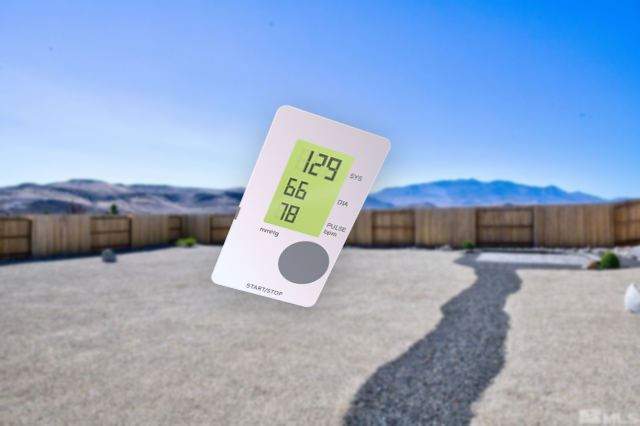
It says 66
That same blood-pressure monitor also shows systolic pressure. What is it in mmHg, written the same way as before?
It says 129
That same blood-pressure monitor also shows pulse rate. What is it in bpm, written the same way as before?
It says 78
